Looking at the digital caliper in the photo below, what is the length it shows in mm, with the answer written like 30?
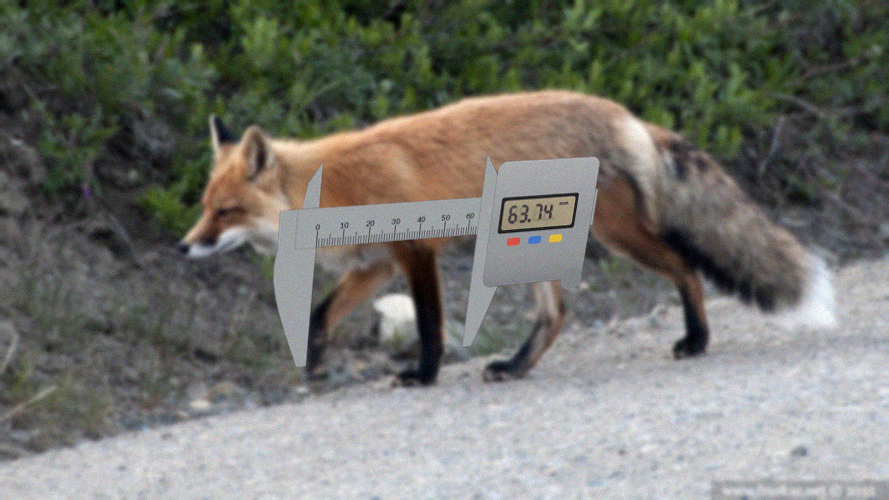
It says 63.74
